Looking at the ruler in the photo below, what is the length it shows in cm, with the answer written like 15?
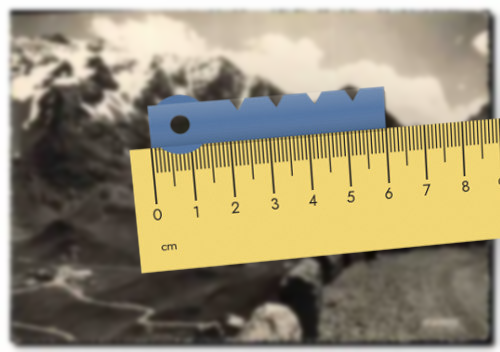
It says 6
